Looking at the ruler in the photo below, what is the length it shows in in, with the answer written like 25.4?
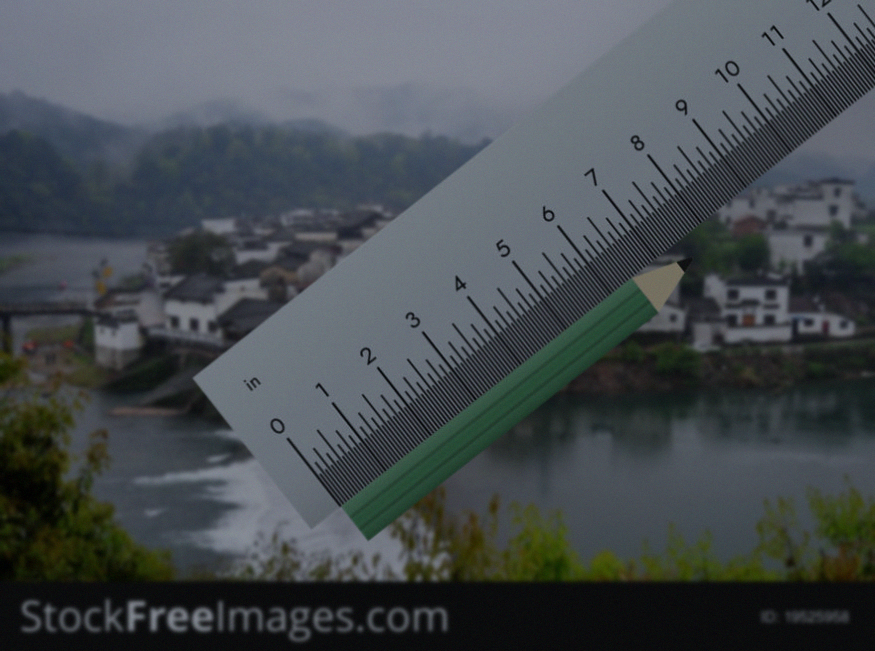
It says 7.5
